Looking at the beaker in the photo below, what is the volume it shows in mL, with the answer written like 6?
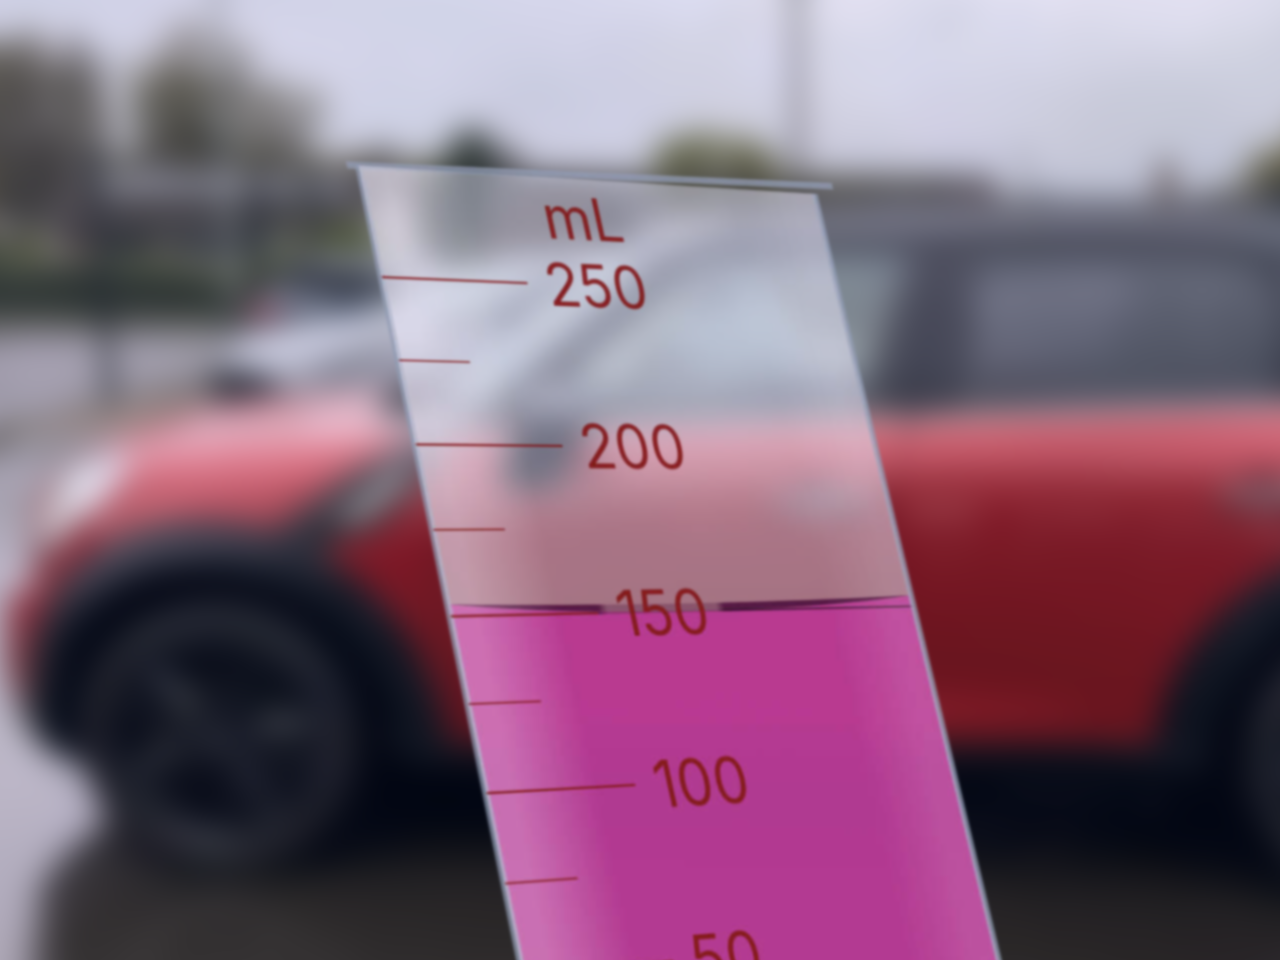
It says 150
